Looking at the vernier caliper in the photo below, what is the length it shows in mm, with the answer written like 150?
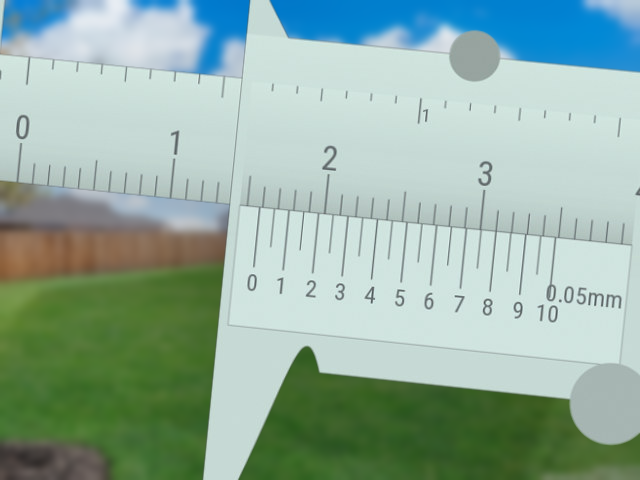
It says 15.8
